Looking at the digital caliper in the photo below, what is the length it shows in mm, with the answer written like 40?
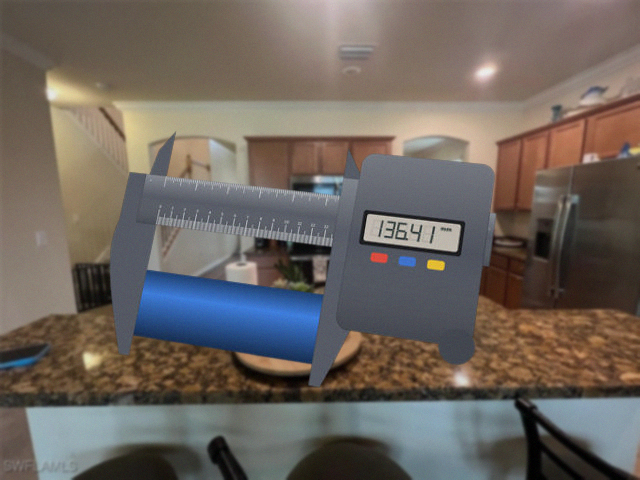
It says 136.41
